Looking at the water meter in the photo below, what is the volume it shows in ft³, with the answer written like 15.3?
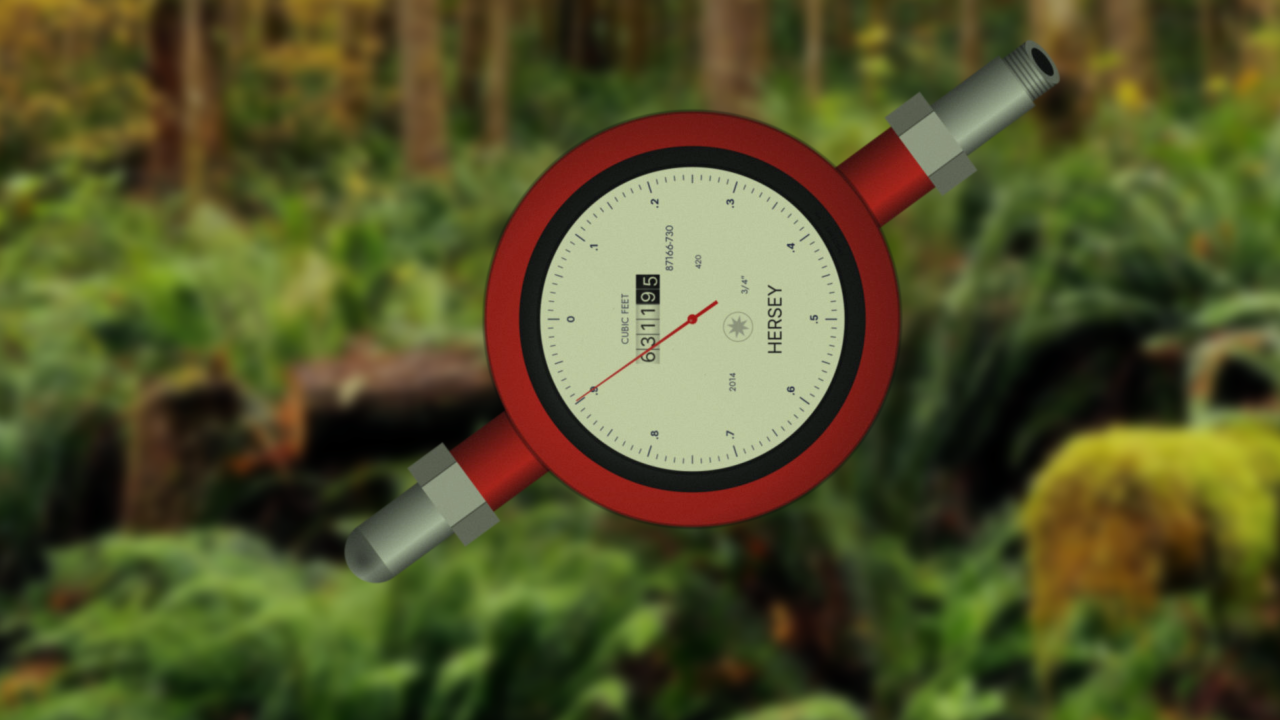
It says 631194.90
